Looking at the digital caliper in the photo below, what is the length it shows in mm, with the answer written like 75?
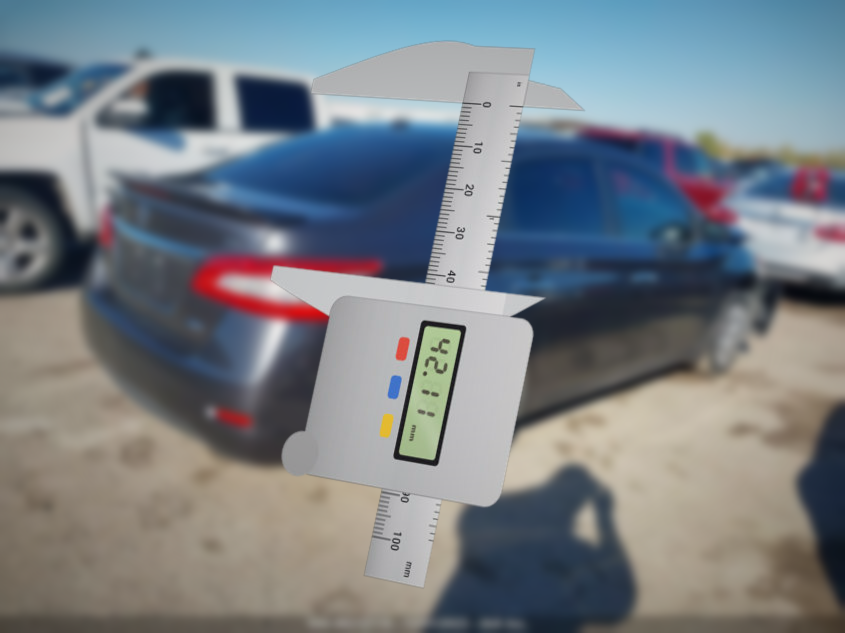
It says 42.11
